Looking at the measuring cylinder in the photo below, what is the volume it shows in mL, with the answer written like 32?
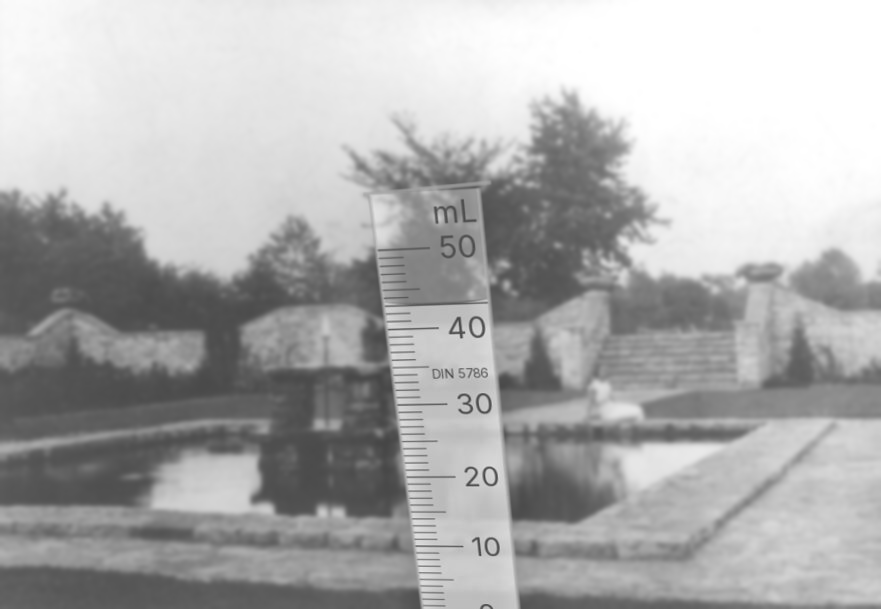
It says 43
